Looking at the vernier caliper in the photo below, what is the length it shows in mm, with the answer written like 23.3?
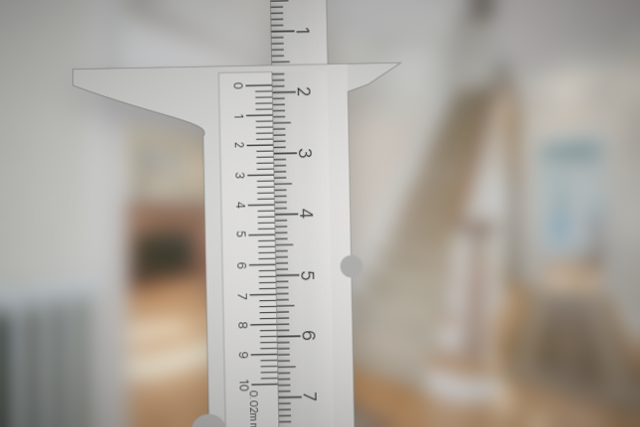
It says 18.8
